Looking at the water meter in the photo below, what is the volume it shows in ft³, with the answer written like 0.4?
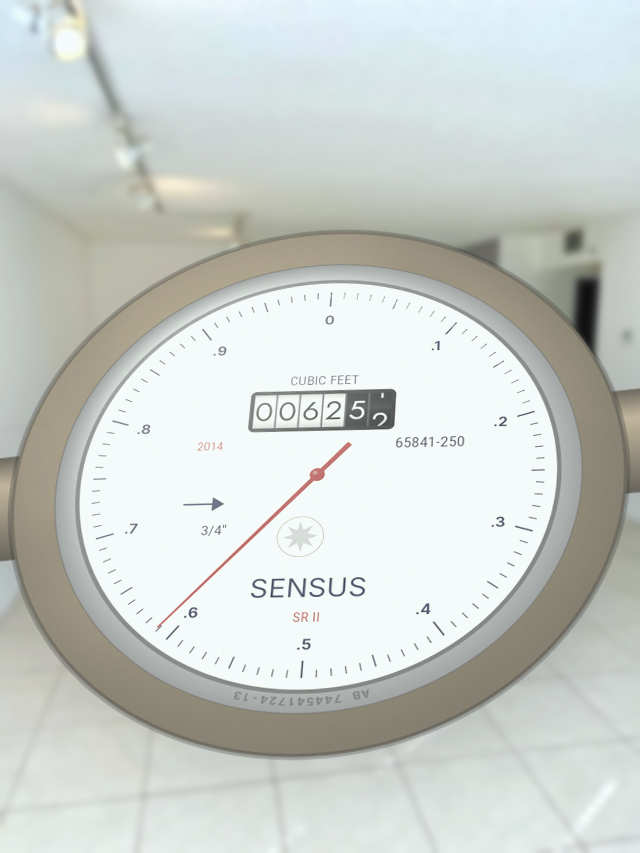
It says 6251.61
